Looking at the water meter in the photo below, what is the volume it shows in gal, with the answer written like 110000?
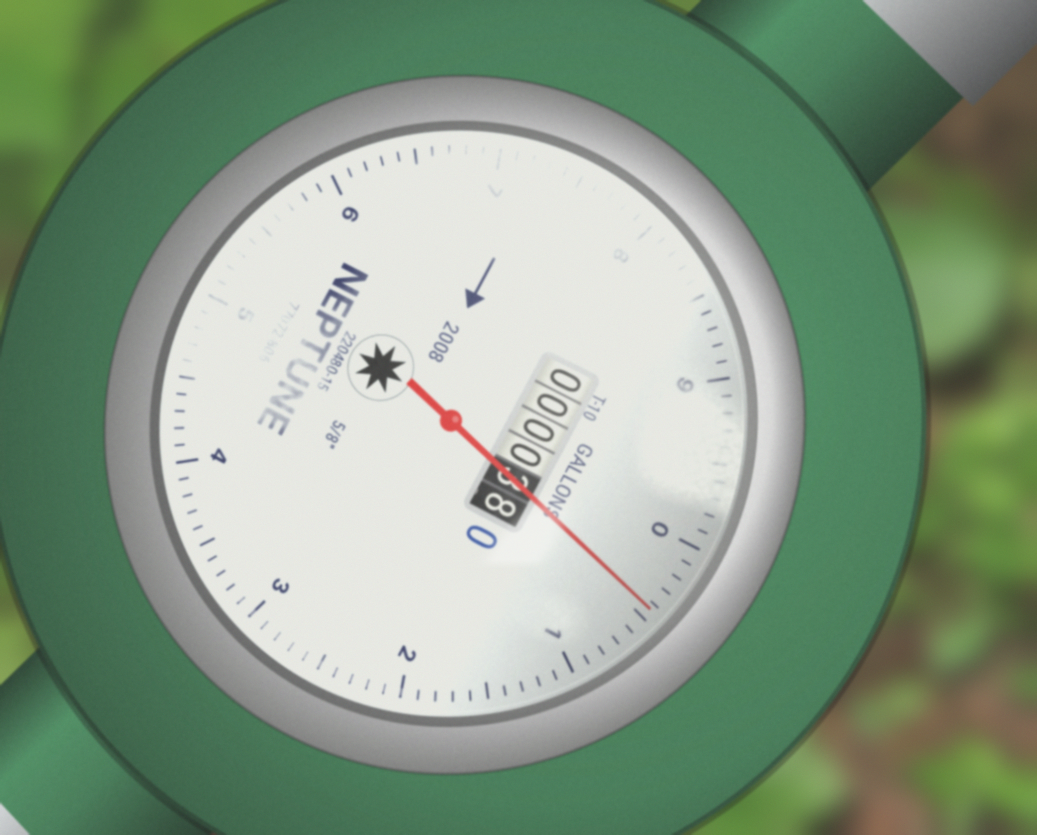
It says 380.4
